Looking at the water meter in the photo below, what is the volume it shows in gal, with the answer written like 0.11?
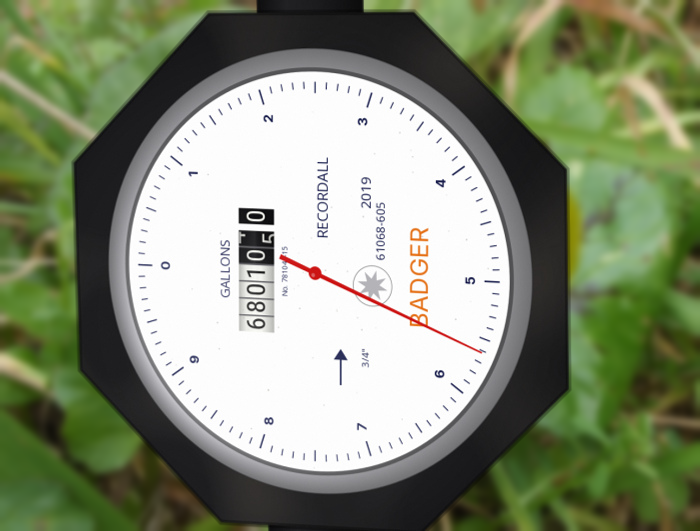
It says 6801045.6
